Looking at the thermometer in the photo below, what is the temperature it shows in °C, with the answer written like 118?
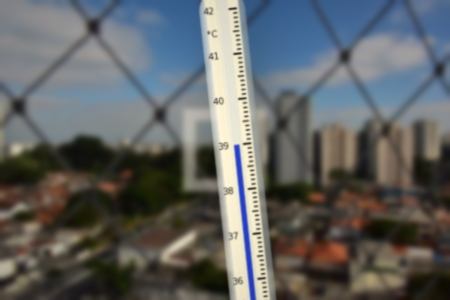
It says 39
